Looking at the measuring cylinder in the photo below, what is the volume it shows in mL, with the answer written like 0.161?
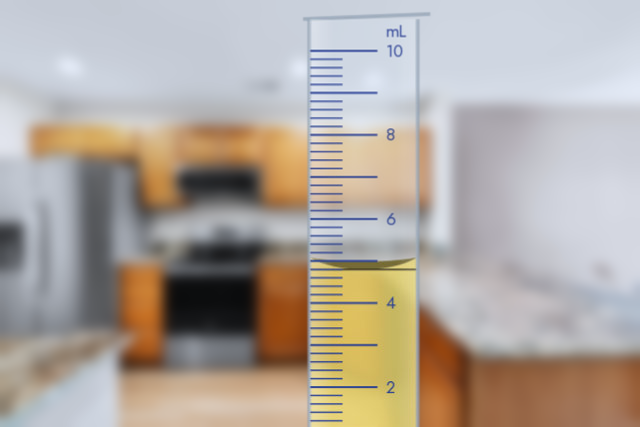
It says 4.8
